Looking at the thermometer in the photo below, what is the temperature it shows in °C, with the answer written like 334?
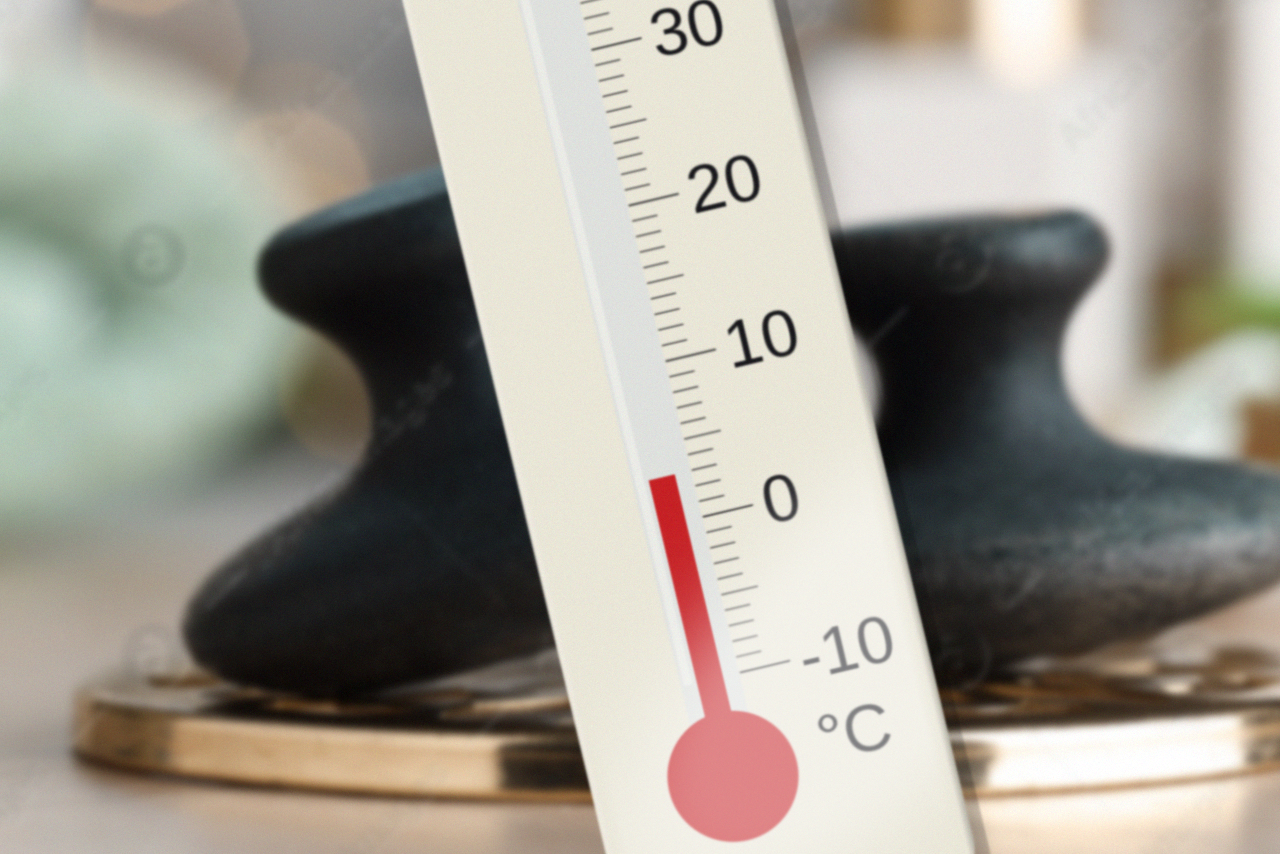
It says 3
